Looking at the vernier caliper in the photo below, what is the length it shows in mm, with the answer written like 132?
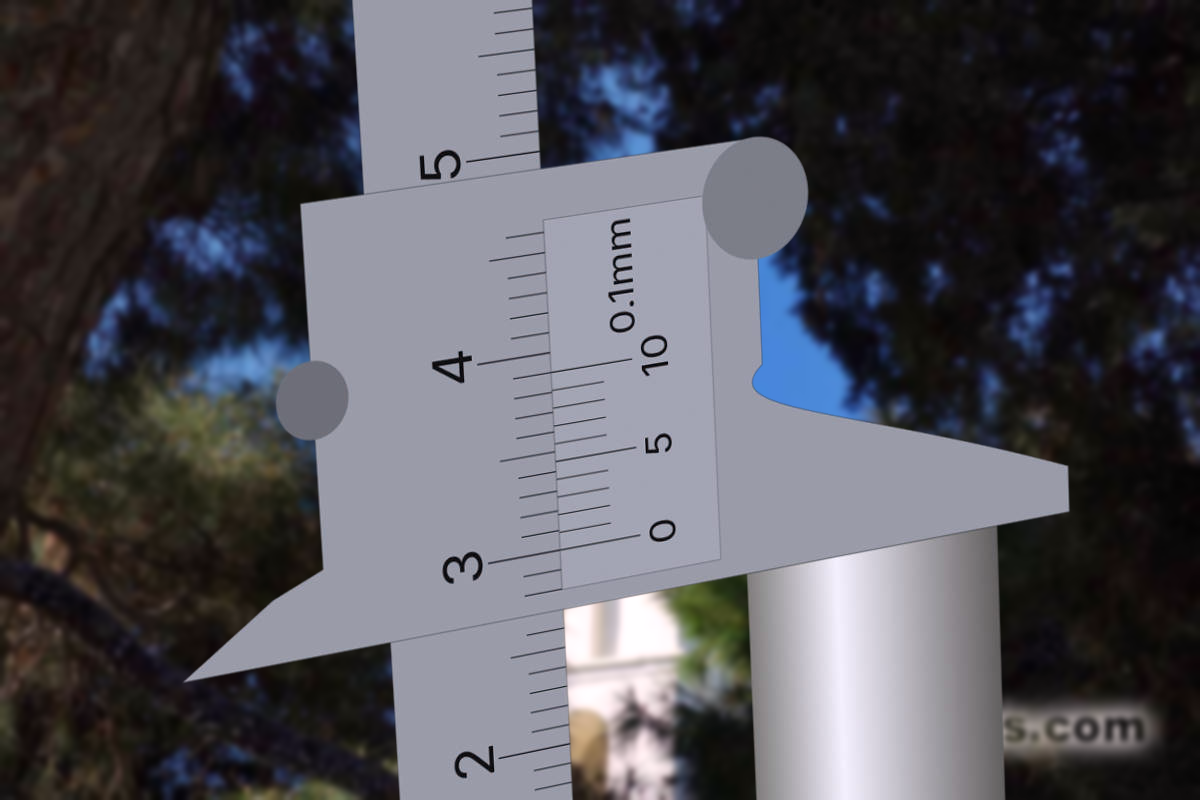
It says 30.0
